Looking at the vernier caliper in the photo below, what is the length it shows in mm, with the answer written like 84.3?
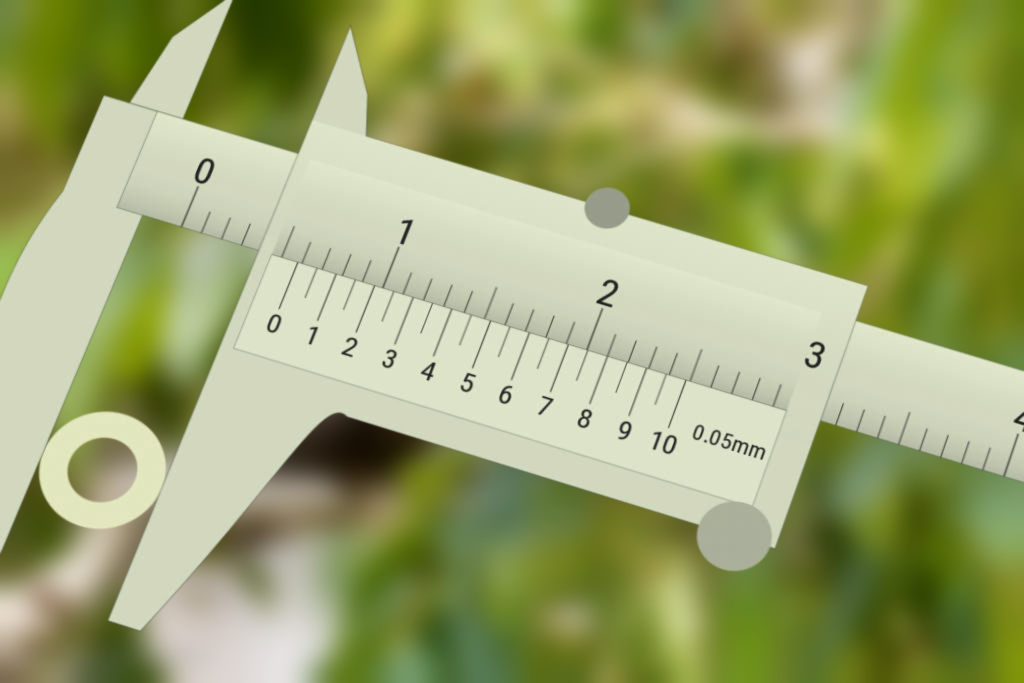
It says 5.8
